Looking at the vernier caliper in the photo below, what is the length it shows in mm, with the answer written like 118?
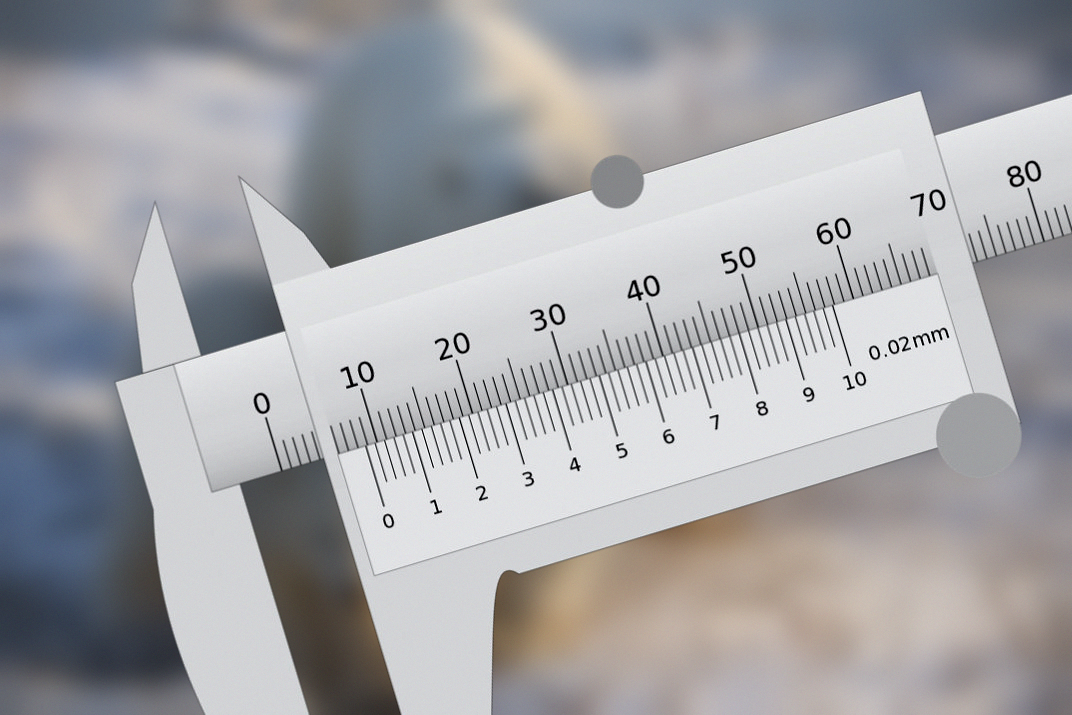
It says 8.8
